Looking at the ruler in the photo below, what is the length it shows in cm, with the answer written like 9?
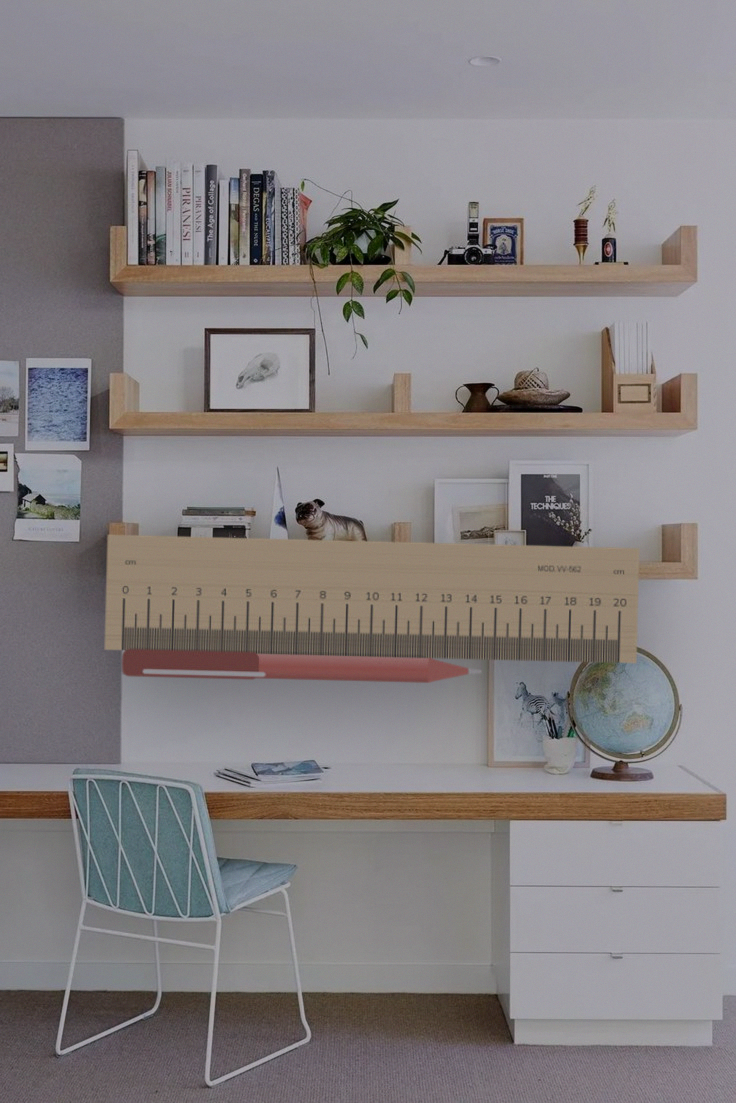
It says 14.5
